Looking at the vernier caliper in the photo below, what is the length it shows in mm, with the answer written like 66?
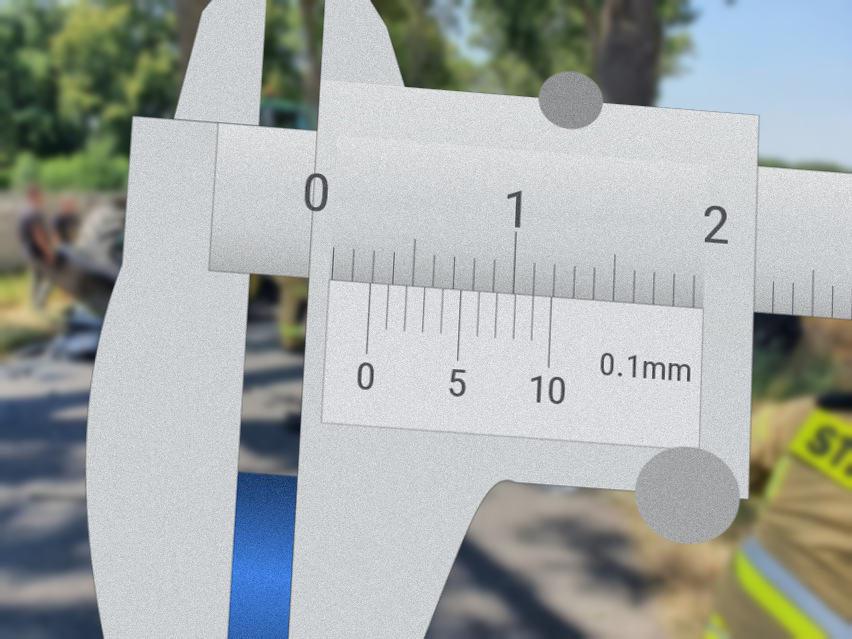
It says 2.9
